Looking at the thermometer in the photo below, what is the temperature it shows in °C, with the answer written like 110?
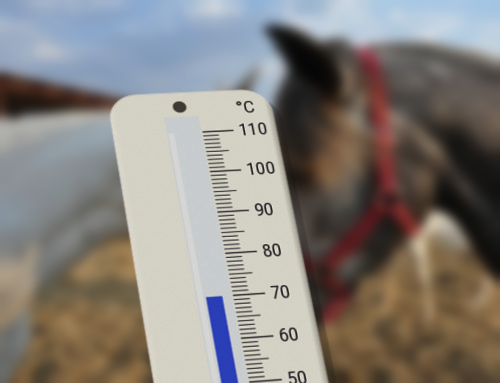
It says 70
